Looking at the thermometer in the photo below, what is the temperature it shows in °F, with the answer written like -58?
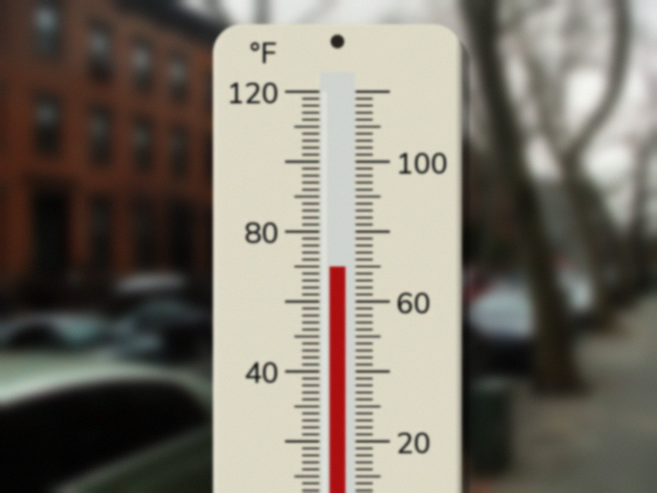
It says 70
